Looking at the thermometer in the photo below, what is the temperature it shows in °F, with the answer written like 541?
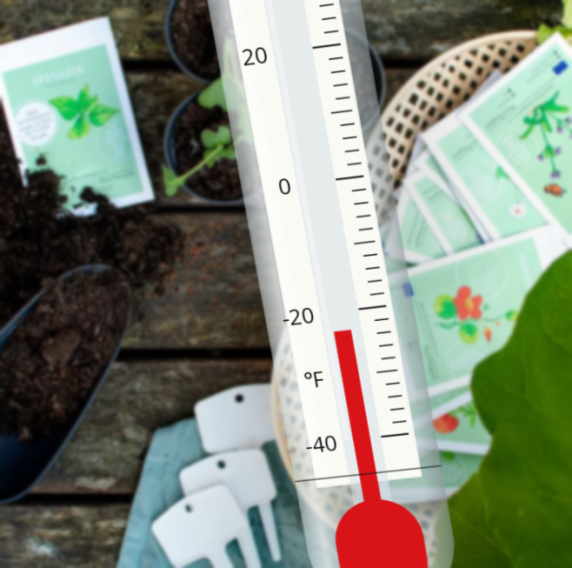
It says -23
